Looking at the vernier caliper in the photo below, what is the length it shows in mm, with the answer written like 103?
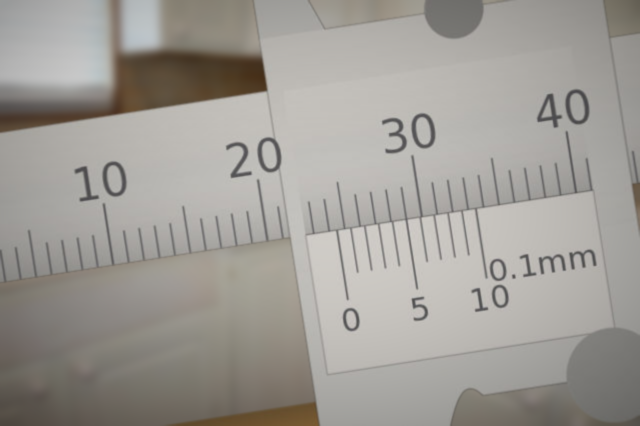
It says 24.5
